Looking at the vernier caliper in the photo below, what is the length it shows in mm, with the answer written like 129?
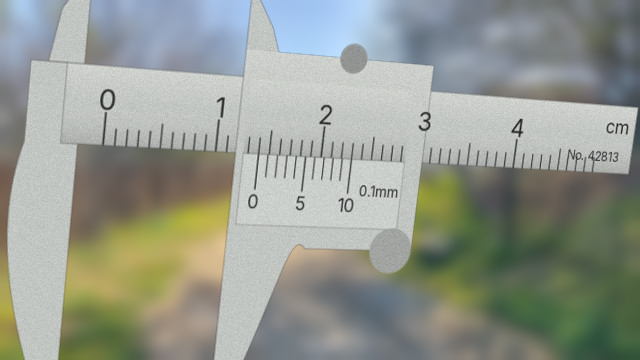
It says 14.0
